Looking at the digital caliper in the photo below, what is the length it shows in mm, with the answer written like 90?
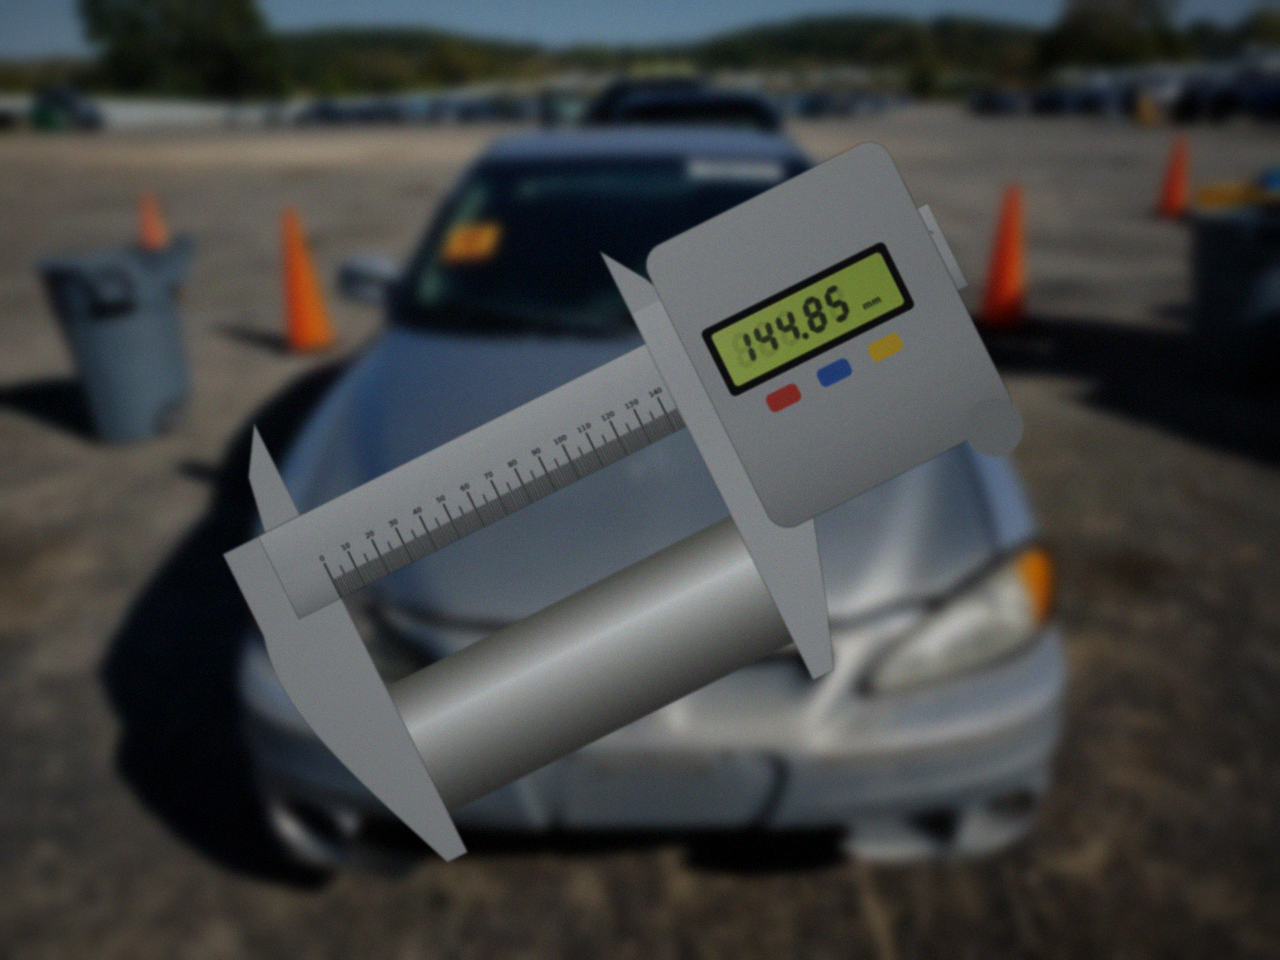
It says 144.85
